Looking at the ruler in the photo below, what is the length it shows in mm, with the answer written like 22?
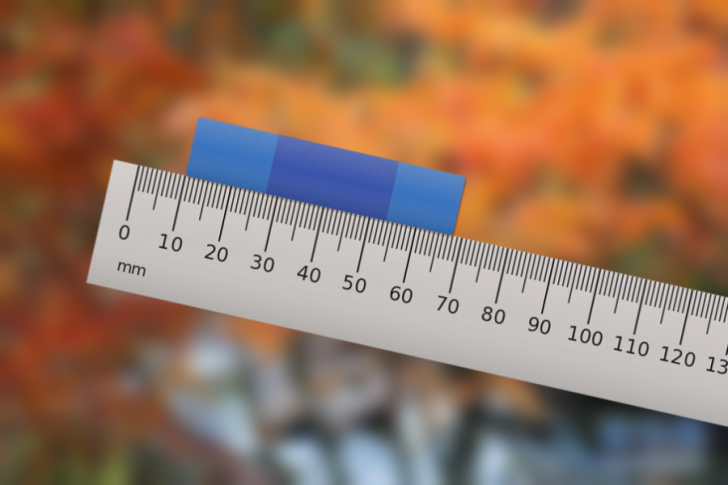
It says 58
